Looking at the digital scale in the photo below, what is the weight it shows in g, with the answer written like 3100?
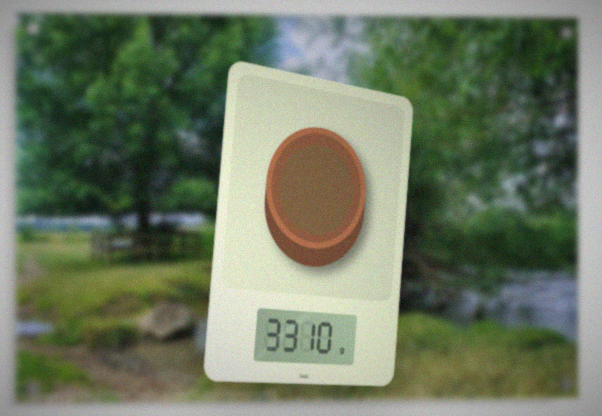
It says 3310
